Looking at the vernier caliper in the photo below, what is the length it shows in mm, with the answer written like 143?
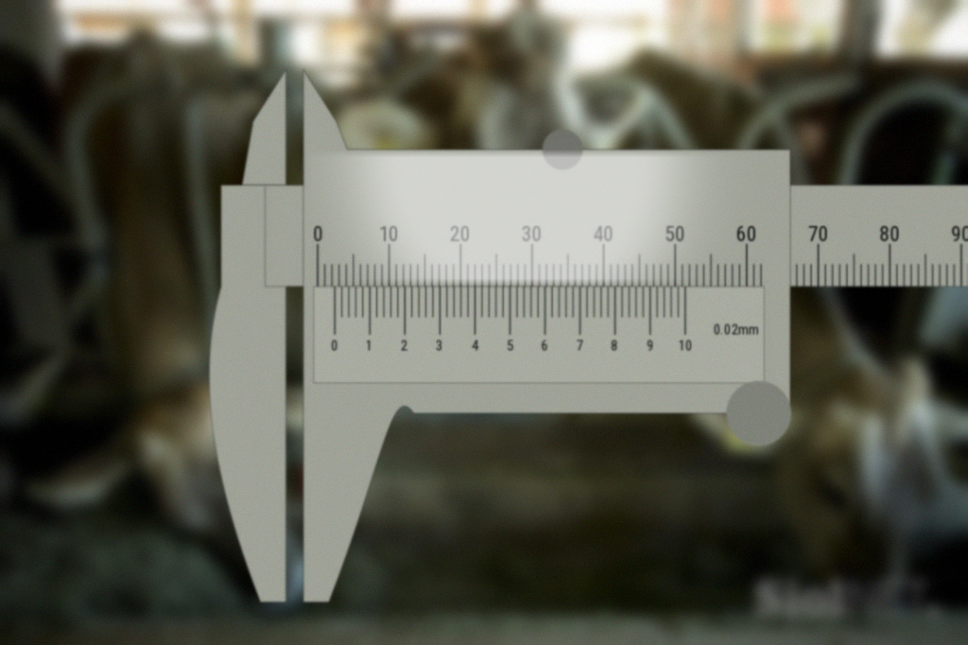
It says 2.4
